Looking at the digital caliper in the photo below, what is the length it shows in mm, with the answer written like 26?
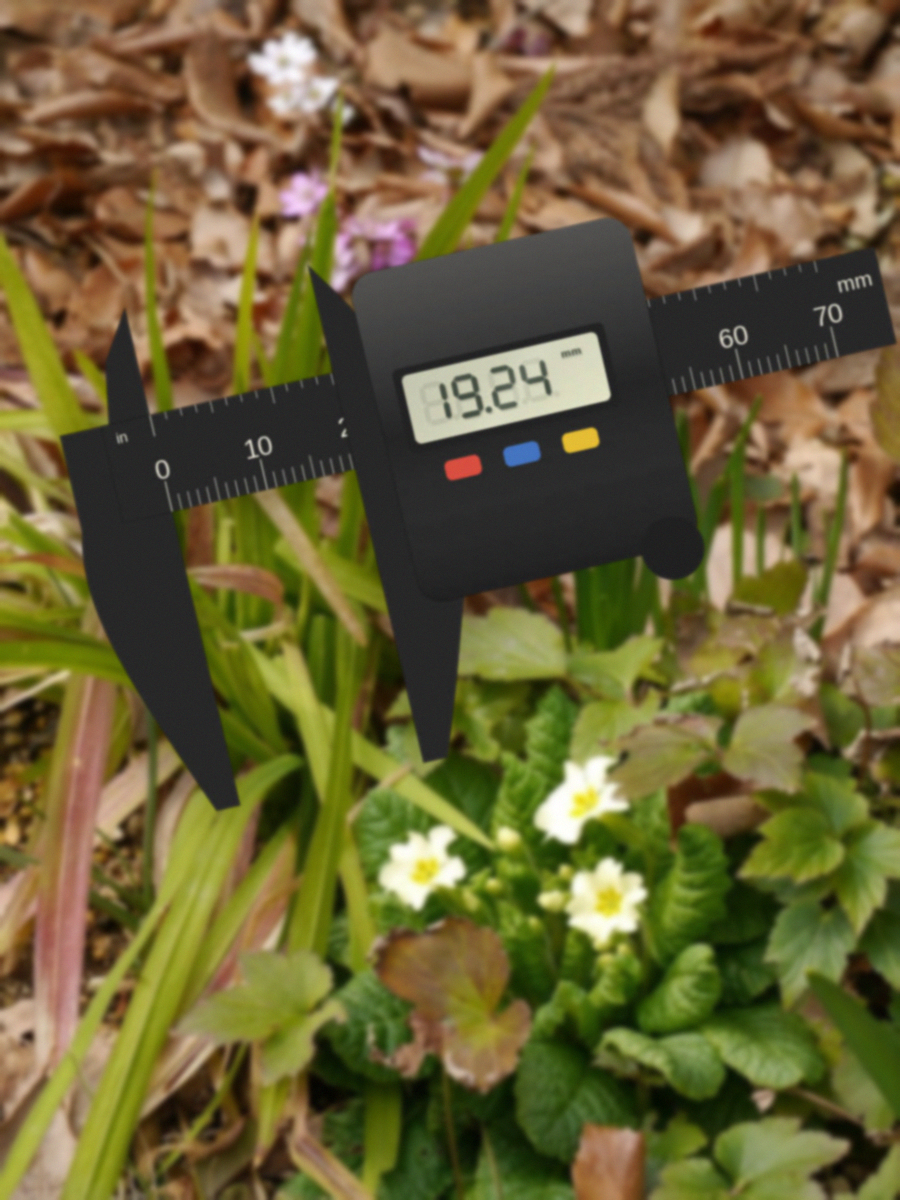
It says 19.24
